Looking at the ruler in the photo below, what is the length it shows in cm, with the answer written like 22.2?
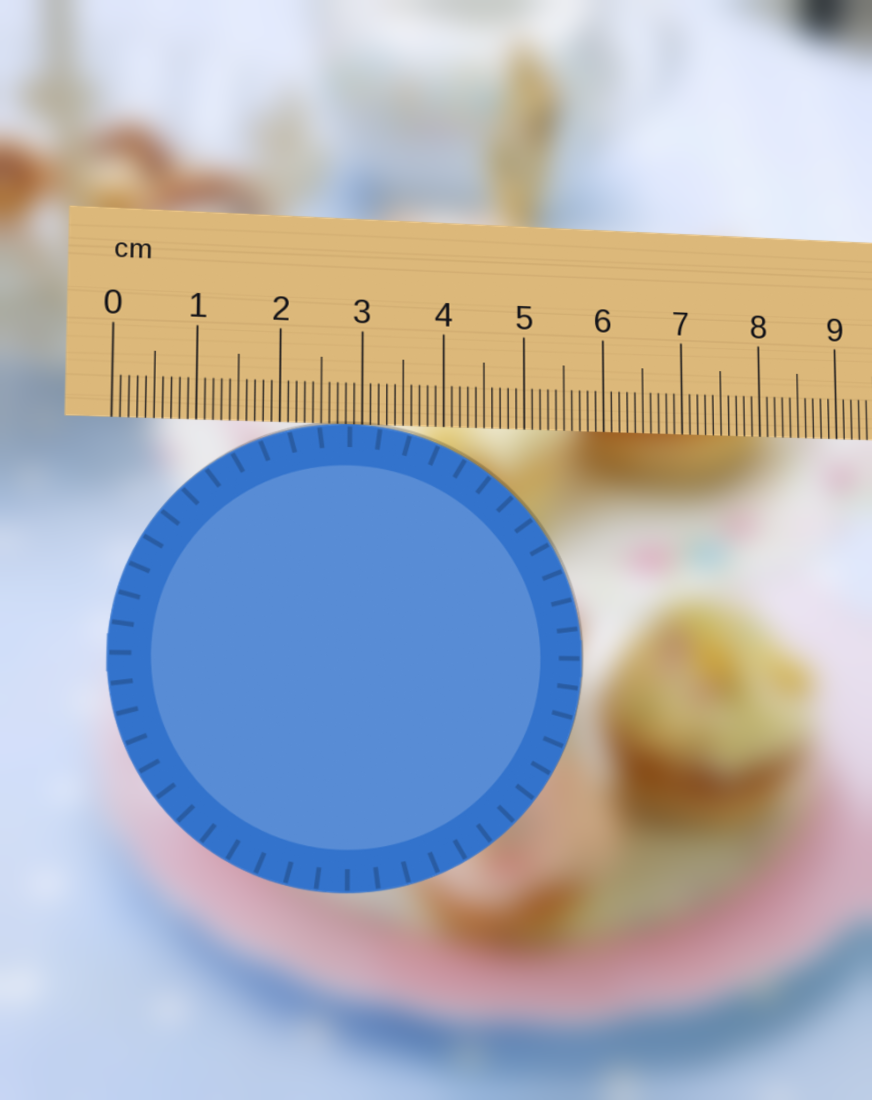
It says 5.7
